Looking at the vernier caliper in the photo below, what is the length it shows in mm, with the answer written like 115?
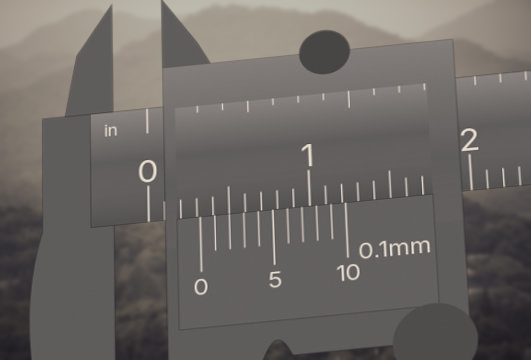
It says 3.2
